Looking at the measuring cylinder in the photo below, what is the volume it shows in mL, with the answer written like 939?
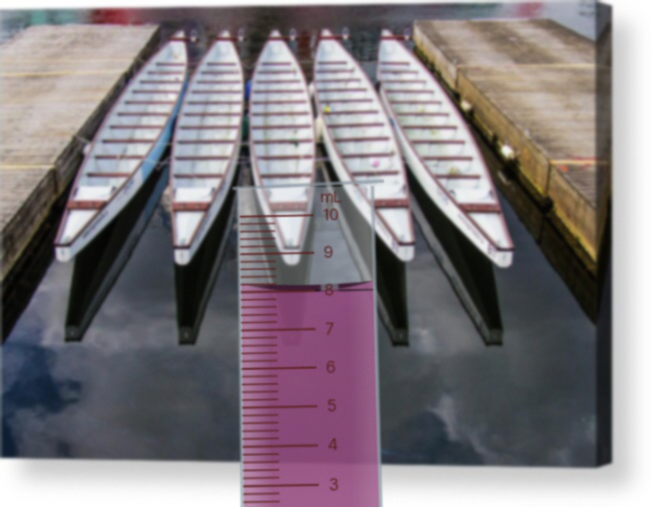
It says 8
